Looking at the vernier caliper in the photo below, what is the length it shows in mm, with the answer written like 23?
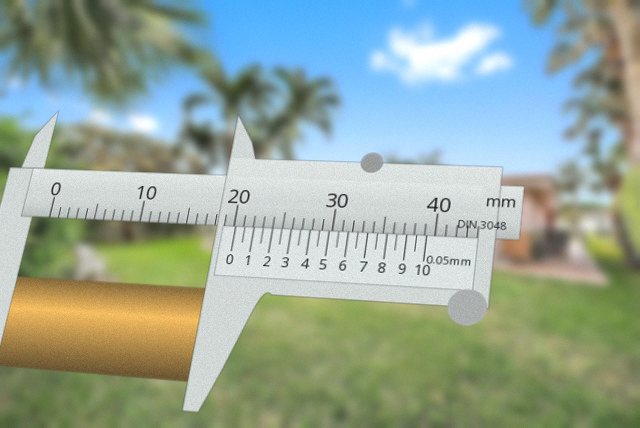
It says 20.2
